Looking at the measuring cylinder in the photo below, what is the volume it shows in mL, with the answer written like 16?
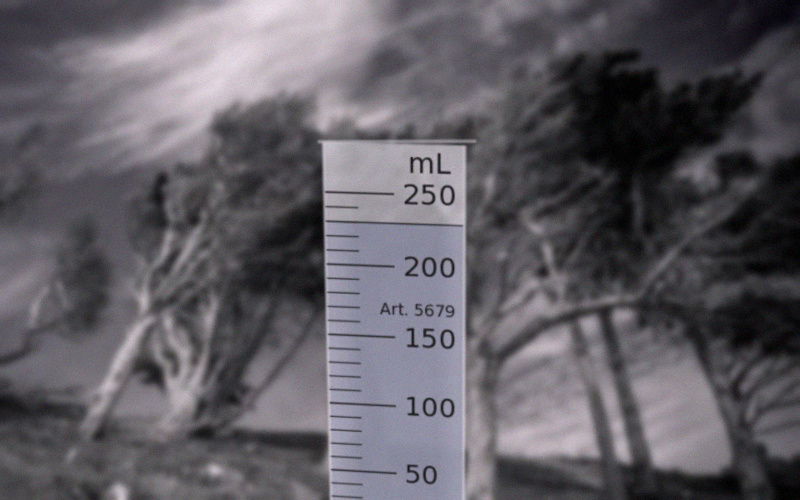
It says 230
